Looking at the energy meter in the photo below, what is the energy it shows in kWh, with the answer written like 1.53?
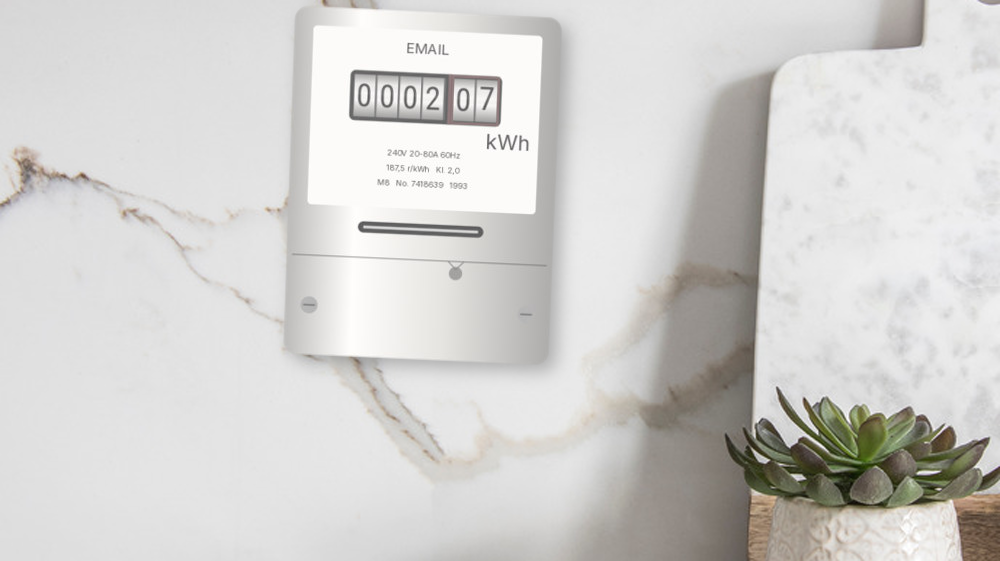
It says 2.07
